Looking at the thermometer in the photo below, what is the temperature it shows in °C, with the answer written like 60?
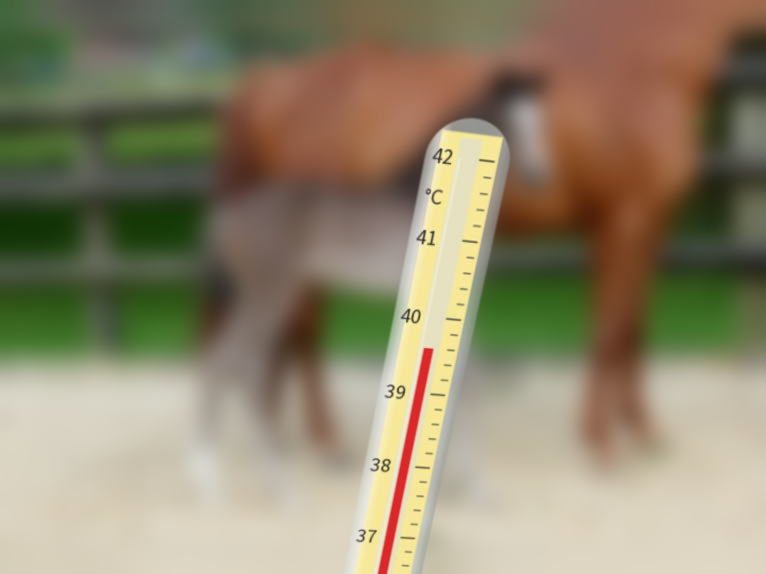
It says 39.6
